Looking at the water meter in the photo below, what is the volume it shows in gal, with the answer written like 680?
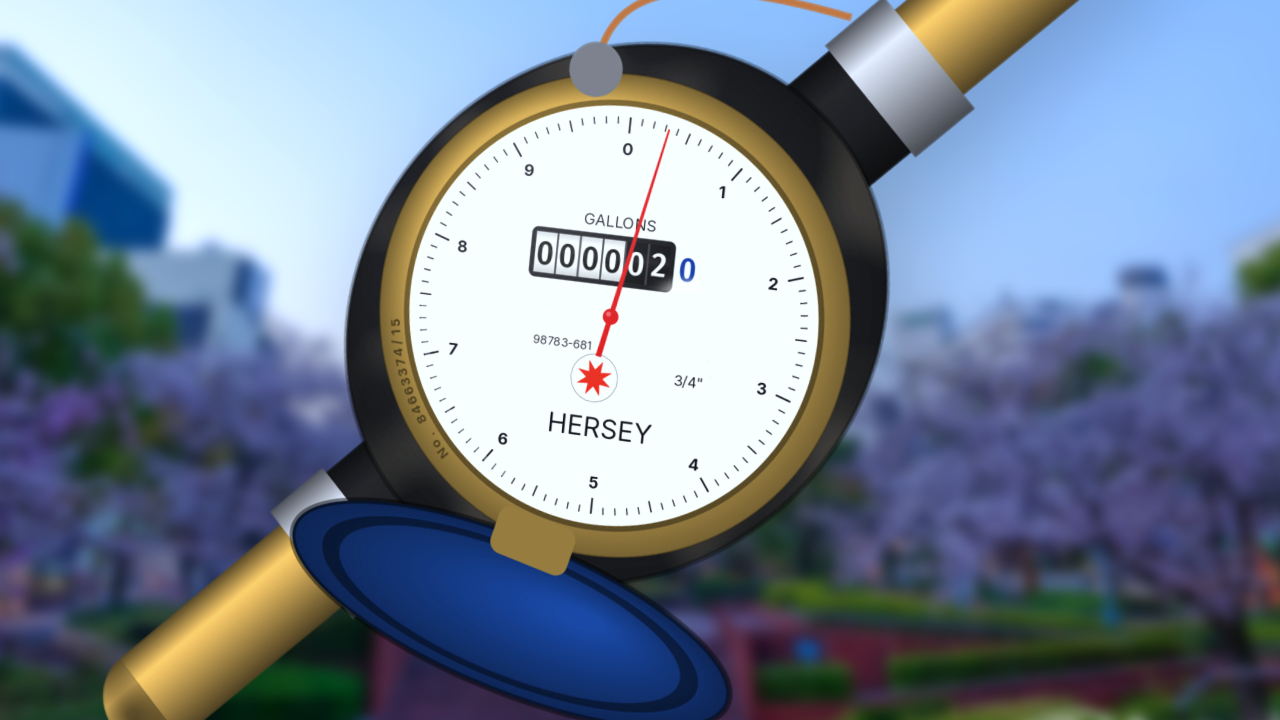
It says 20.3
